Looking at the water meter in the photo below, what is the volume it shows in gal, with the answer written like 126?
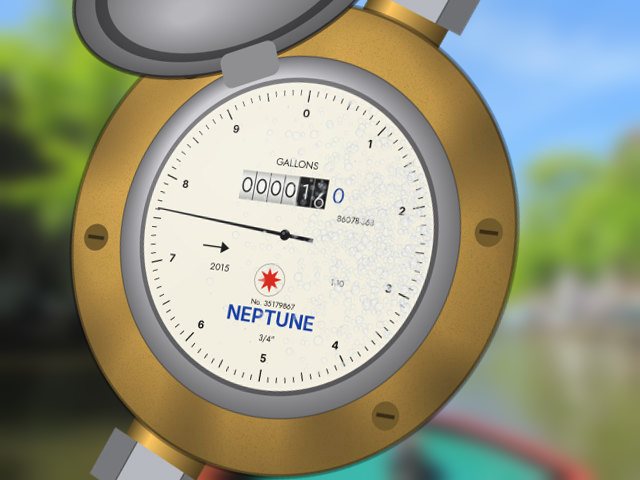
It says 157.6
